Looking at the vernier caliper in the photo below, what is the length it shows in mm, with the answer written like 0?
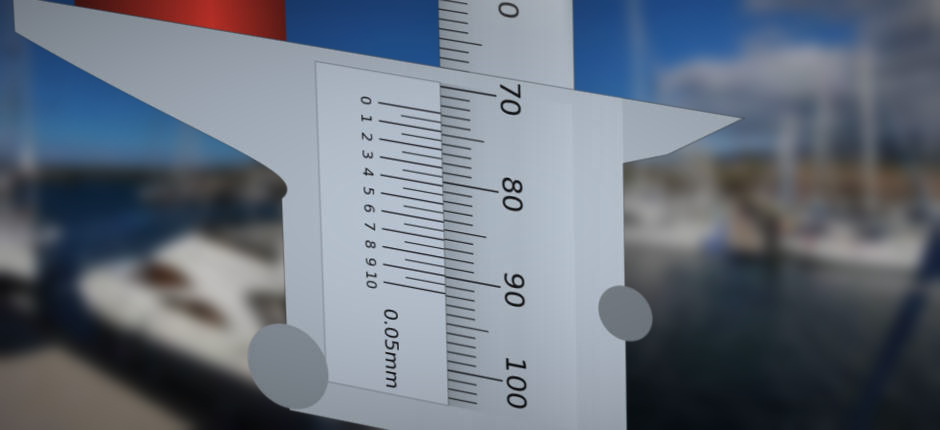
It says 72.8
